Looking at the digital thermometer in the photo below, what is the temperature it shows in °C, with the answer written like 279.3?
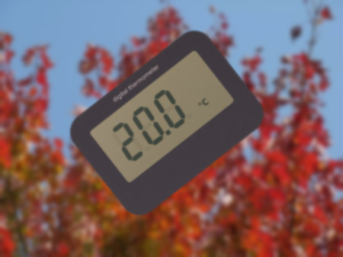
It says 20.0
